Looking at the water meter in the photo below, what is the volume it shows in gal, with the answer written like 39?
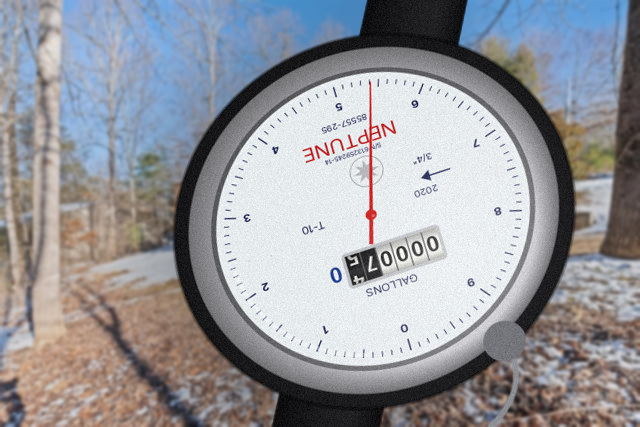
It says 745.4
